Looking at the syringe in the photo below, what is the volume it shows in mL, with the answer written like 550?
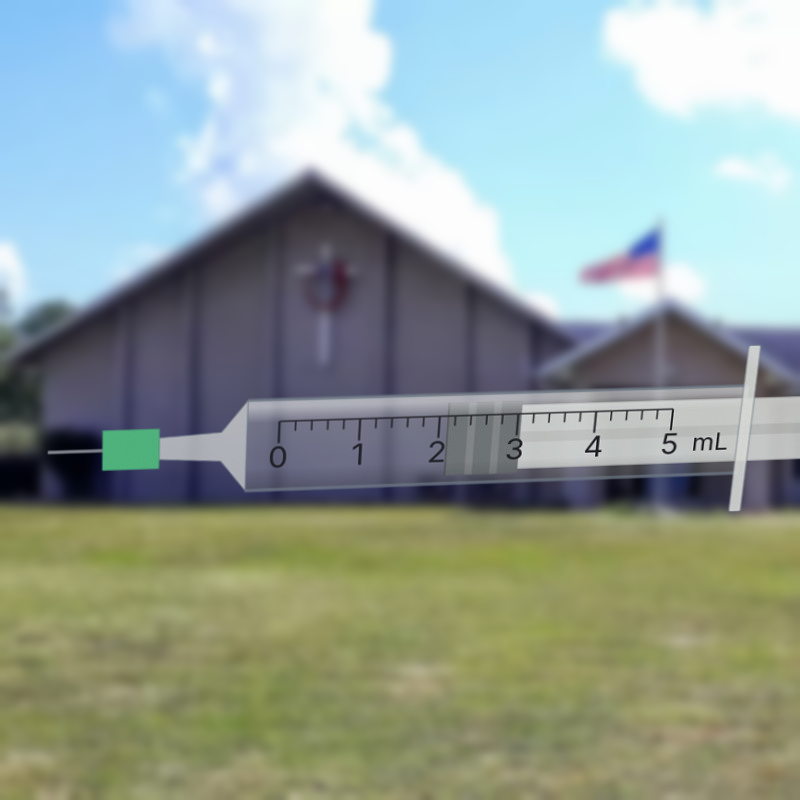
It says 2.1
